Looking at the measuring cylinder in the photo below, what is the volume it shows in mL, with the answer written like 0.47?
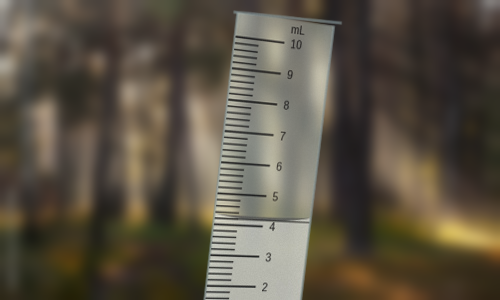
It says 4.2
